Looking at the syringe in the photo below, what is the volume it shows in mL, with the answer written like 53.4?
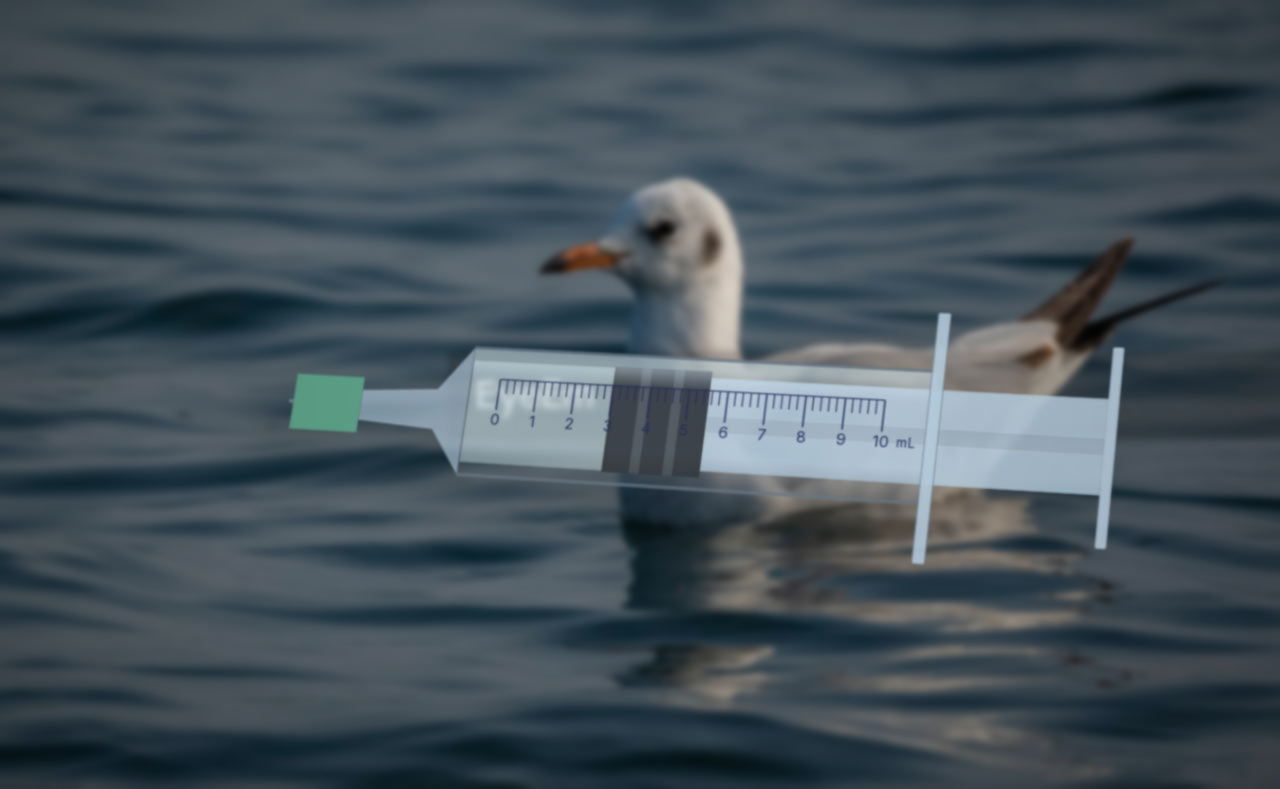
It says 3
